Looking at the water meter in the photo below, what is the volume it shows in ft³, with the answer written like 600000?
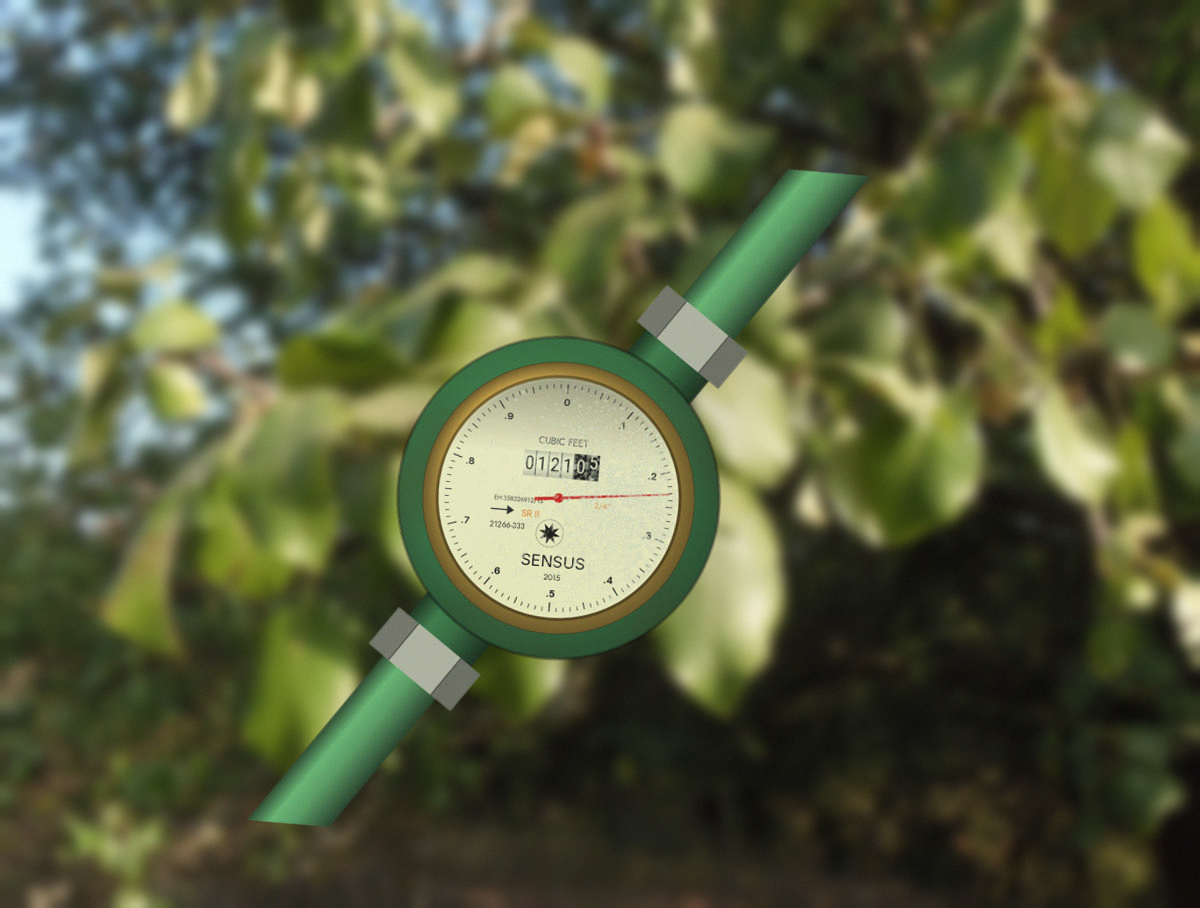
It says 12105.23
